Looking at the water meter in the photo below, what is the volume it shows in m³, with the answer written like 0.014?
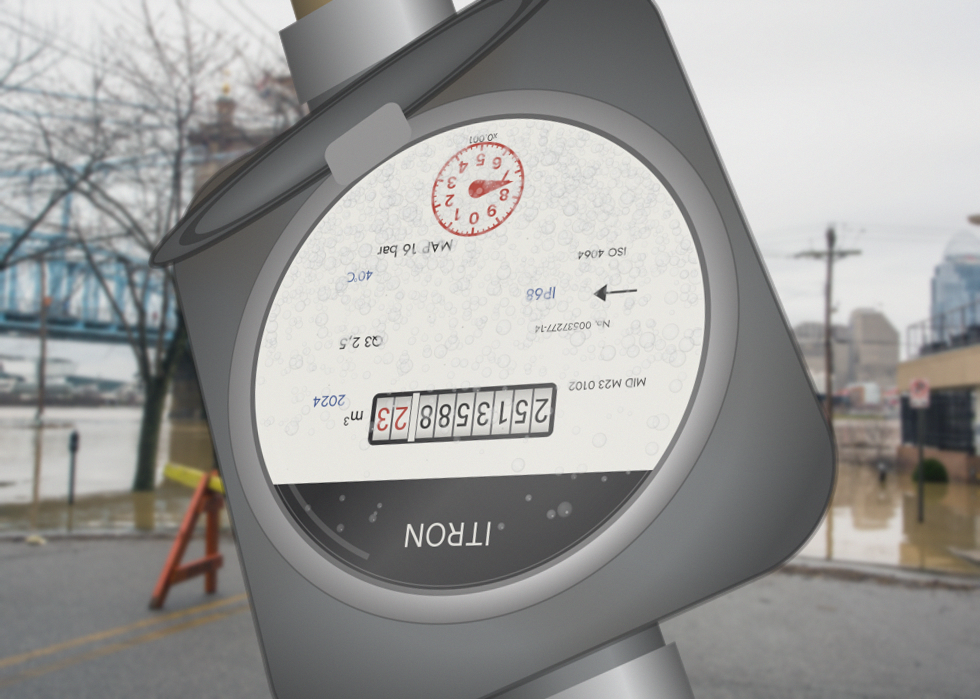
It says 2513588.237
